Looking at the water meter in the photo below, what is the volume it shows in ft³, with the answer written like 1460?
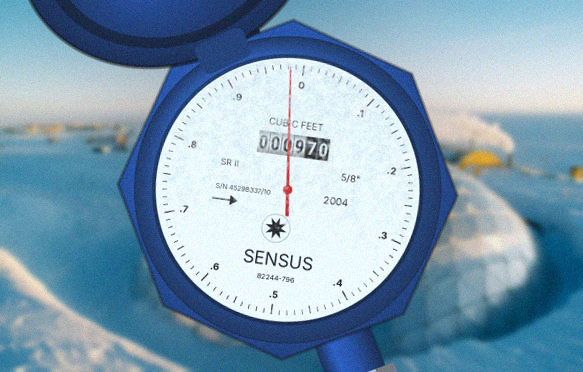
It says 969.98
